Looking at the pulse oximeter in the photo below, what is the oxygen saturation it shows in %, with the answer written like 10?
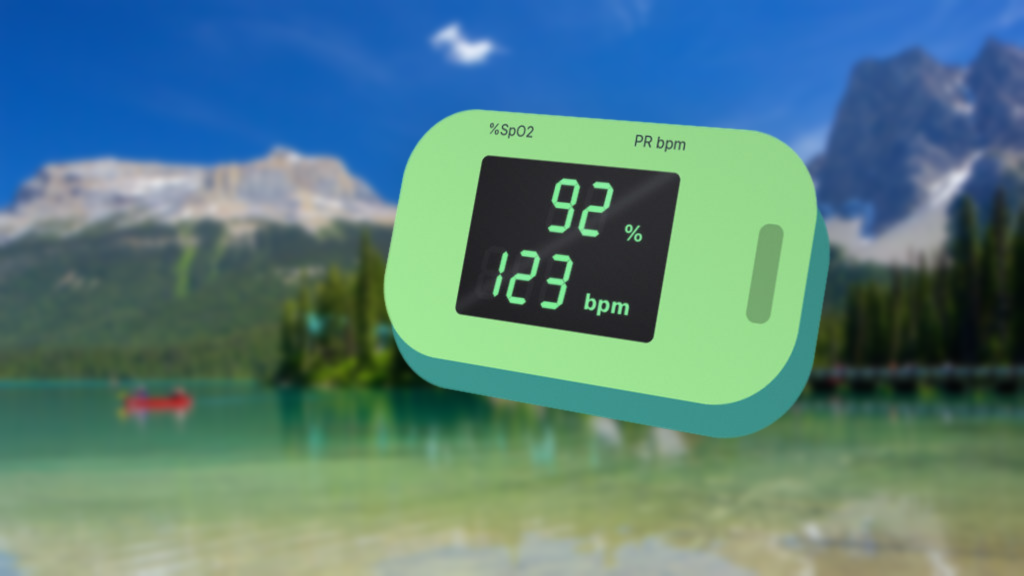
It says 92
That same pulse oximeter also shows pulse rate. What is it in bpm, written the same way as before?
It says 123
